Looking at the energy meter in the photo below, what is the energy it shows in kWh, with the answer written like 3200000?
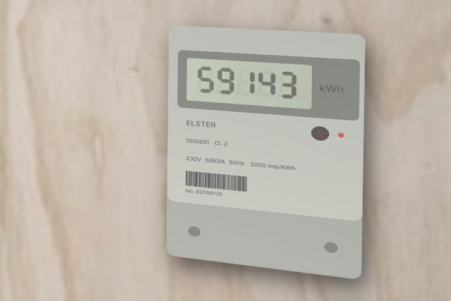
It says 59143
